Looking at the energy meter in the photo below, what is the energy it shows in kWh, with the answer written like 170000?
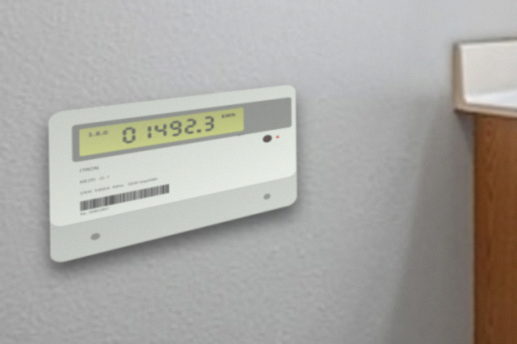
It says 1492.3
